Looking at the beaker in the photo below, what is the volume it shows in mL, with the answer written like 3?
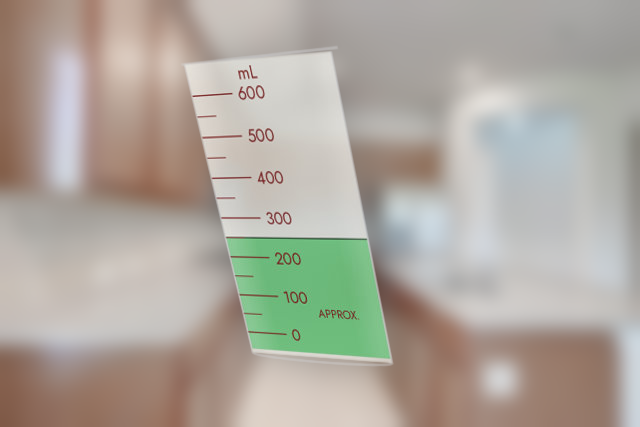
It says 250
